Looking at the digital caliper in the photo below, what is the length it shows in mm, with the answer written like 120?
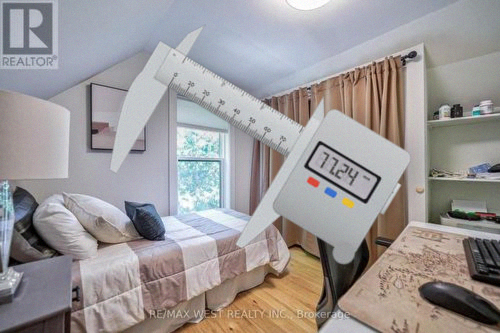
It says 77.24
